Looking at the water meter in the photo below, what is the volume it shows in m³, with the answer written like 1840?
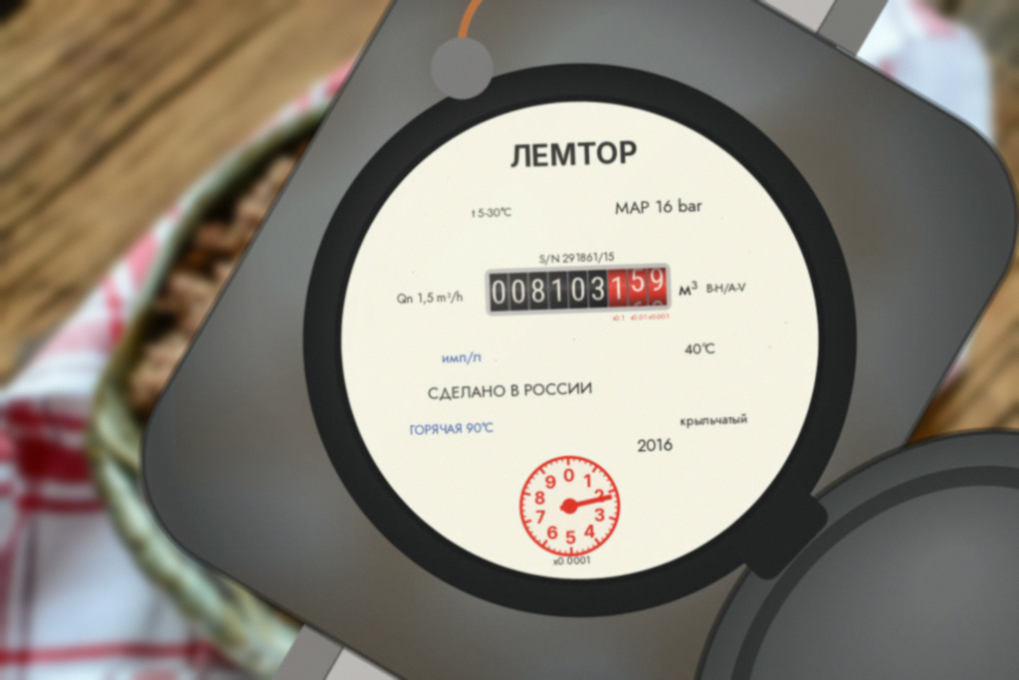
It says 8103.1592
